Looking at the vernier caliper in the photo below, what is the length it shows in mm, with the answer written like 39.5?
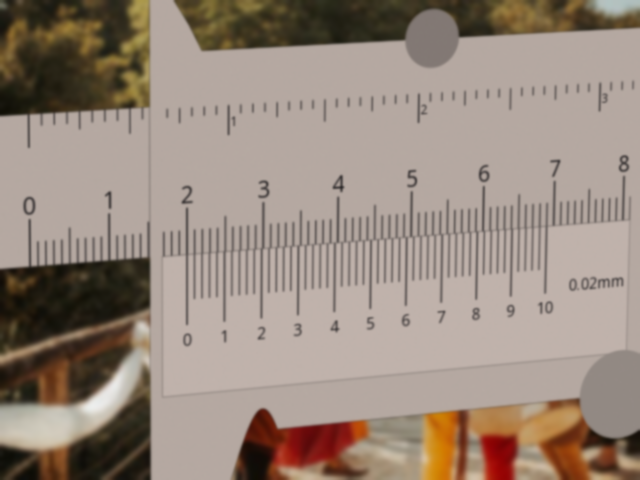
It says 20.0
